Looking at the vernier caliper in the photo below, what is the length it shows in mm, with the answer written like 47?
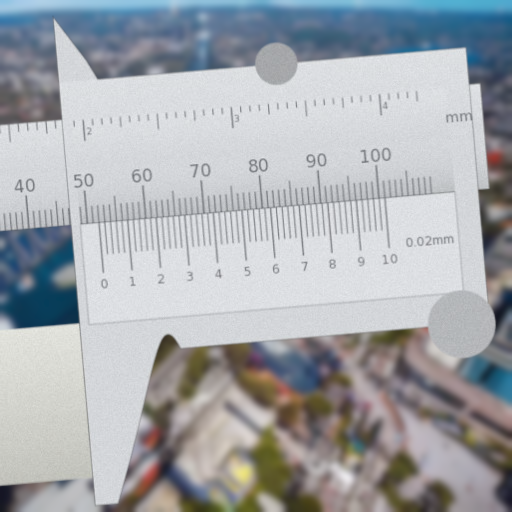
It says 52.0
